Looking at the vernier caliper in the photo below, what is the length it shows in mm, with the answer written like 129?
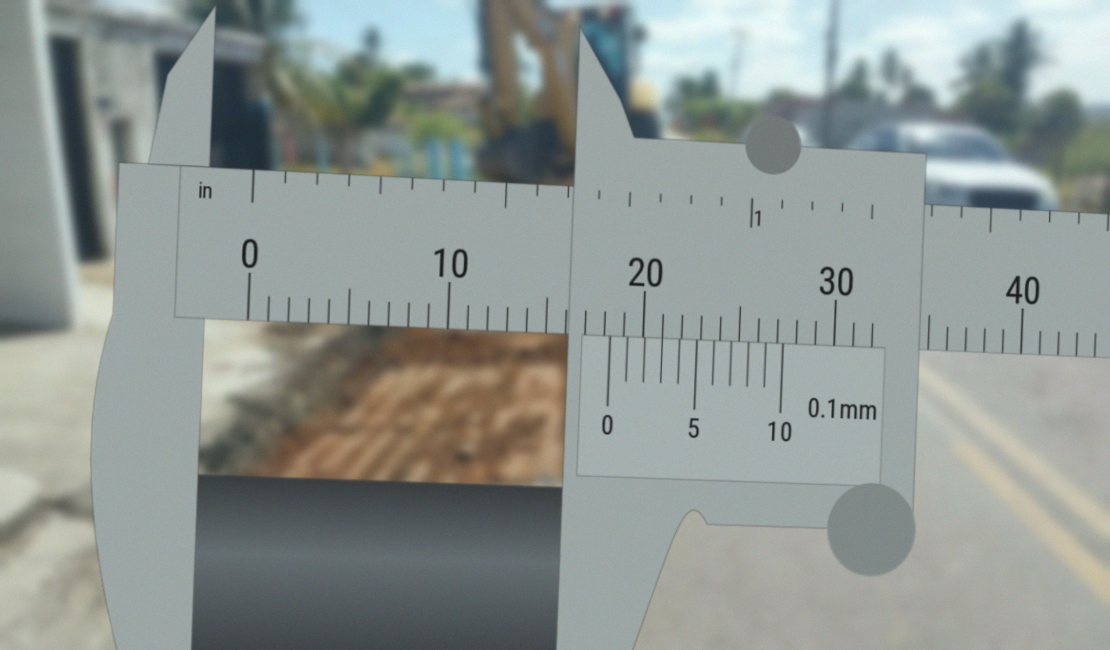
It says 18.3
